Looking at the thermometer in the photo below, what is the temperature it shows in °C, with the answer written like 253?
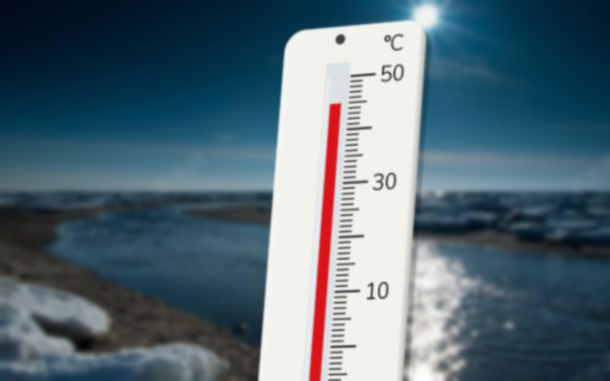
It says 45
